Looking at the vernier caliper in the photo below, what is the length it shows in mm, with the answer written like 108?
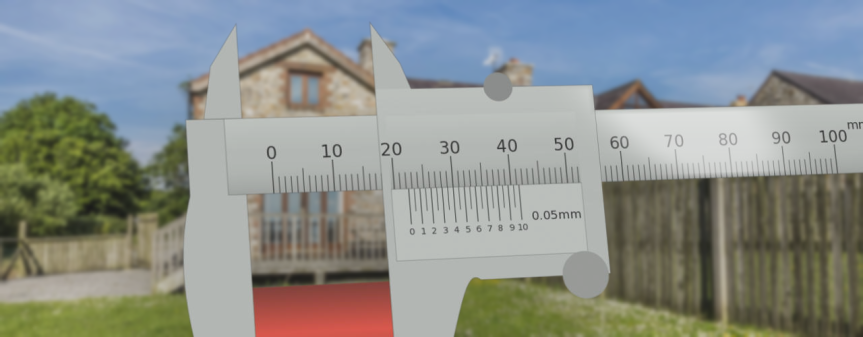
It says 22.4
